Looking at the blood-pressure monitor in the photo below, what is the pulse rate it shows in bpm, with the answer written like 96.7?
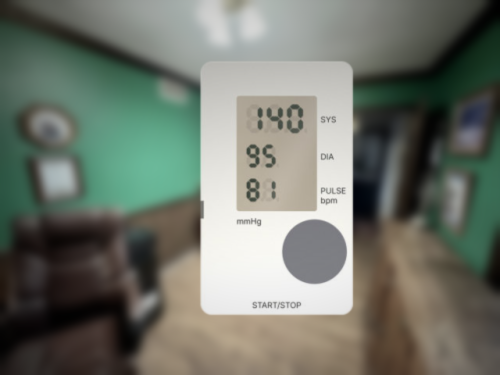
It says 81
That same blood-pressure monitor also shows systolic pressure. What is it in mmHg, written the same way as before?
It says 140
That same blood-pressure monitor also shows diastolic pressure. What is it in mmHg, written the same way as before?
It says 95
